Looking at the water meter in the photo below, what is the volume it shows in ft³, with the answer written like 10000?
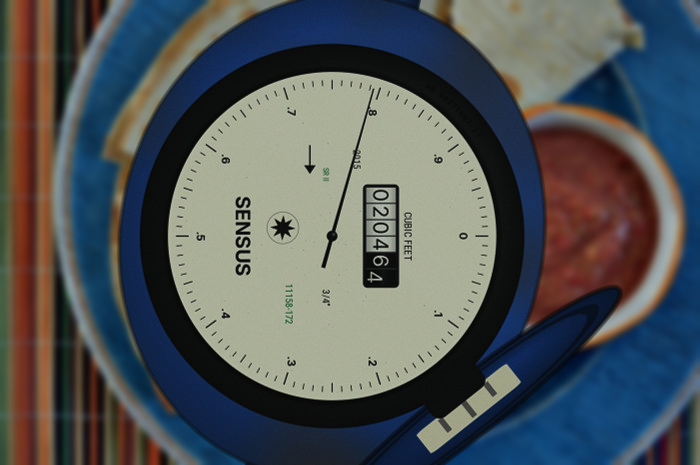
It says 20463.79
